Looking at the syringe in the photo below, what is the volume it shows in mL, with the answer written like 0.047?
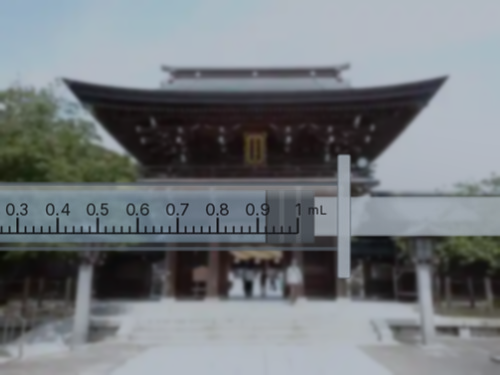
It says 0.92
